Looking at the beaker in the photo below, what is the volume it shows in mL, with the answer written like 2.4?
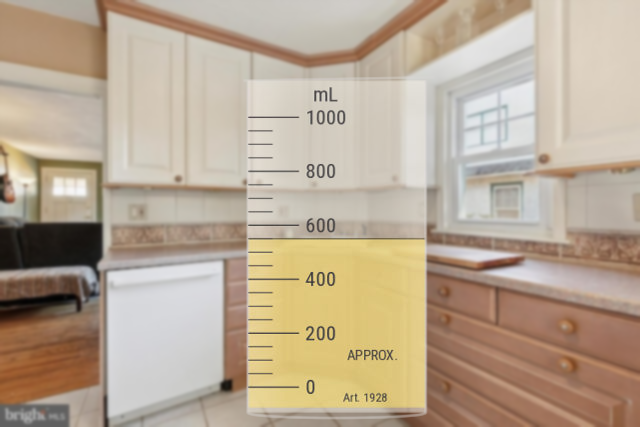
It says 550
